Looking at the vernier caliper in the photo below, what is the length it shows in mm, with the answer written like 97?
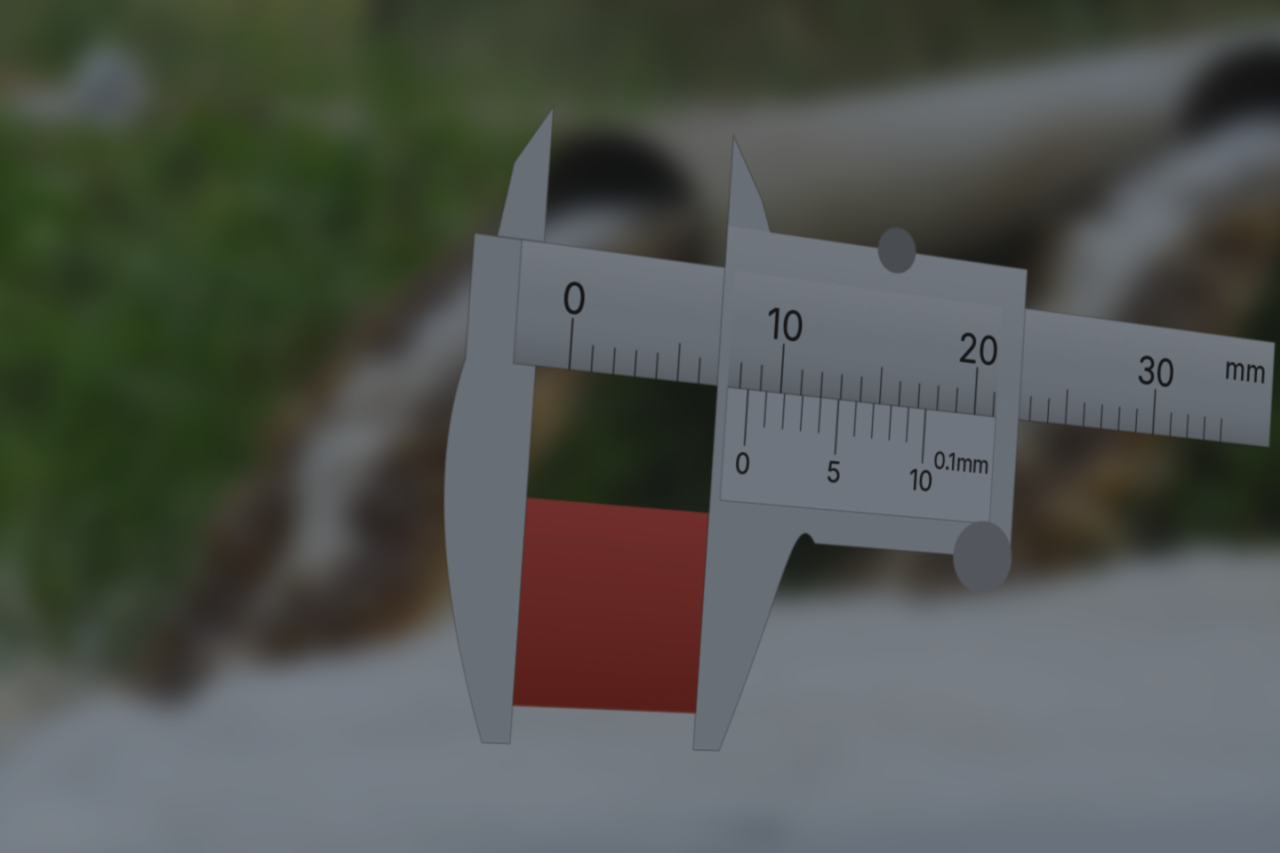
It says 8.4
